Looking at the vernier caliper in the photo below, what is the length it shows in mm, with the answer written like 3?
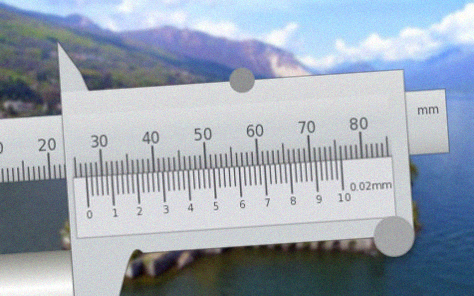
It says 27.0
